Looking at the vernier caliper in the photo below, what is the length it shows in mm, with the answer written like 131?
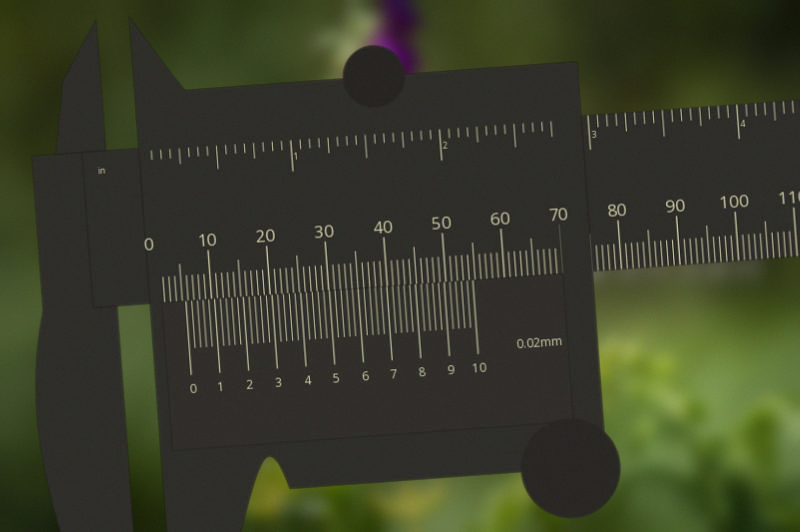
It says 5.6
